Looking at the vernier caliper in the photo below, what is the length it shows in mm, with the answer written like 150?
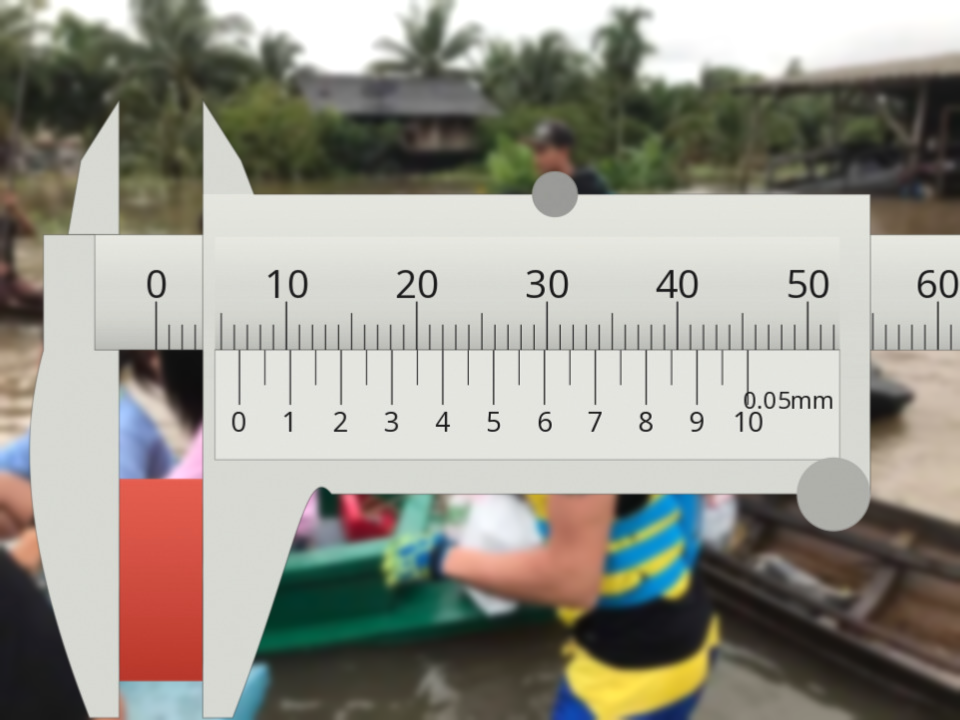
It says 6.4
